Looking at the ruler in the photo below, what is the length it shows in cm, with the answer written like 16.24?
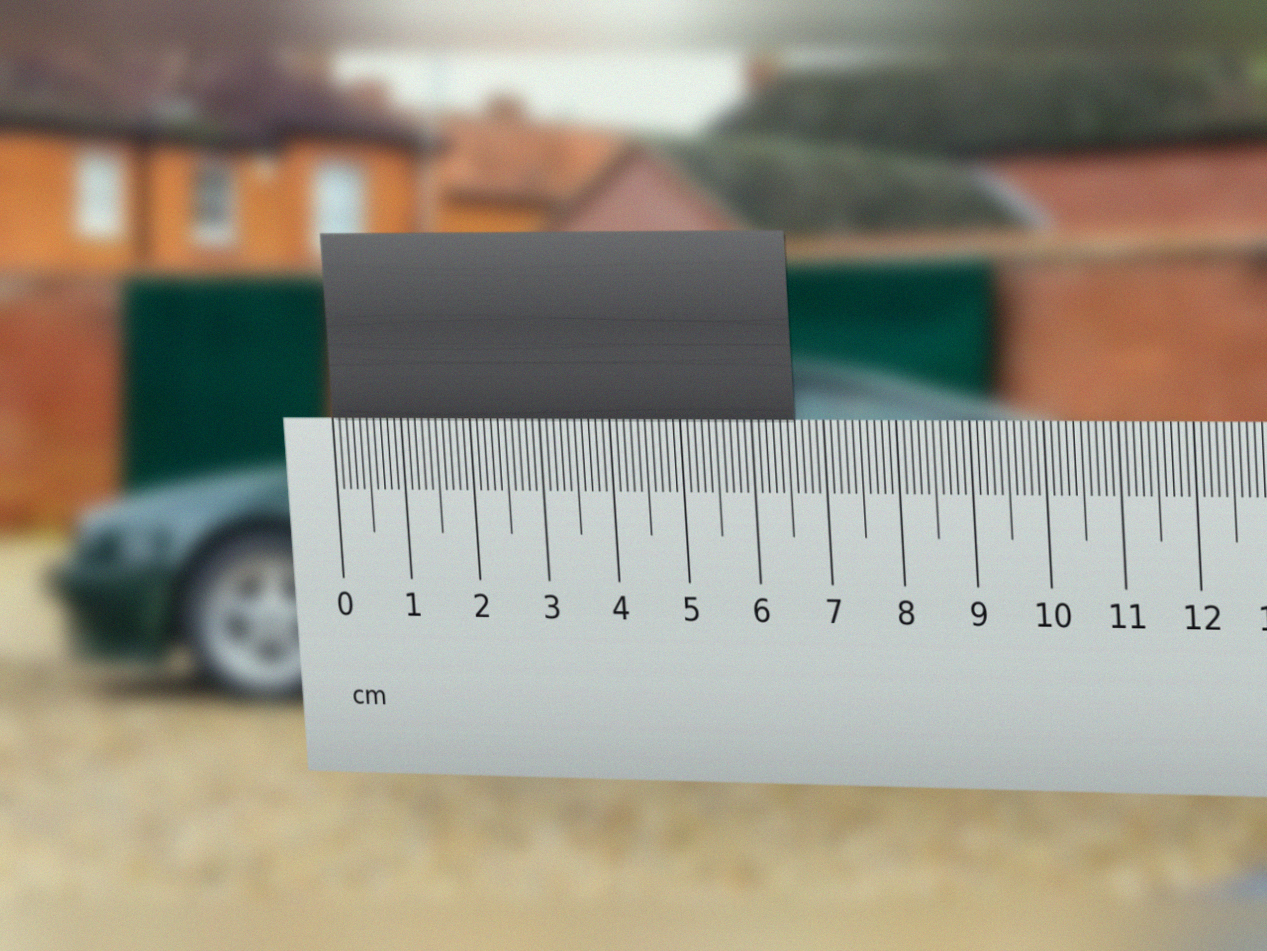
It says 6.6
